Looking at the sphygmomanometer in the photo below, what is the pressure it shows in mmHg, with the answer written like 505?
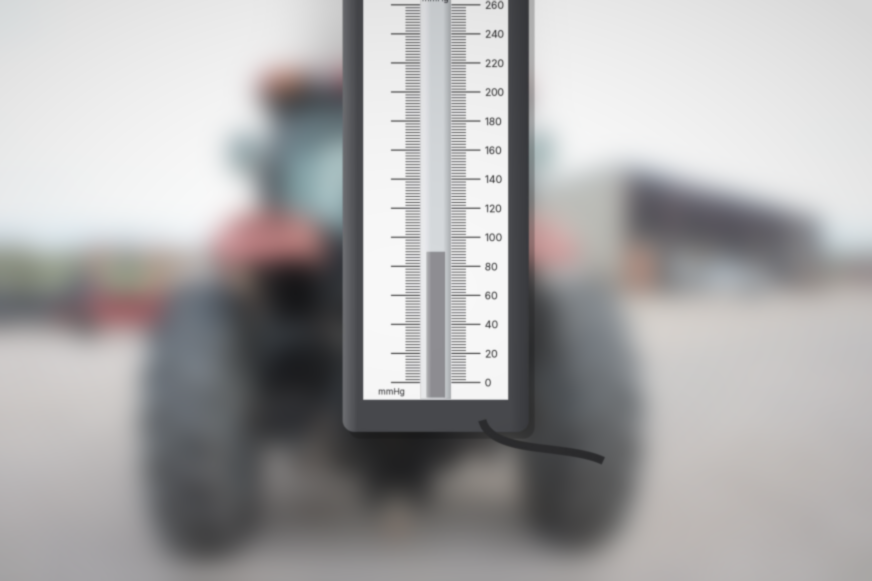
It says 90
